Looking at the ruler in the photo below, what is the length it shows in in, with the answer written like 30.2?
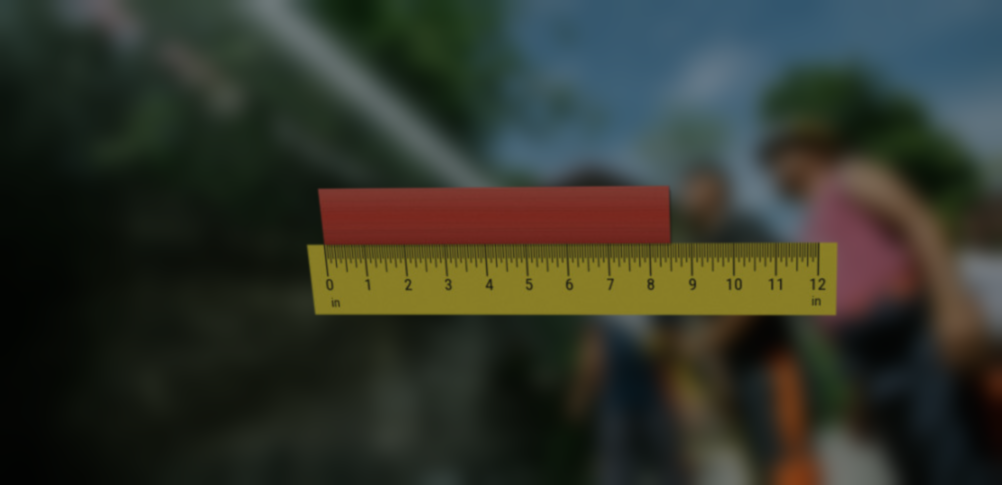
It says 8.5
